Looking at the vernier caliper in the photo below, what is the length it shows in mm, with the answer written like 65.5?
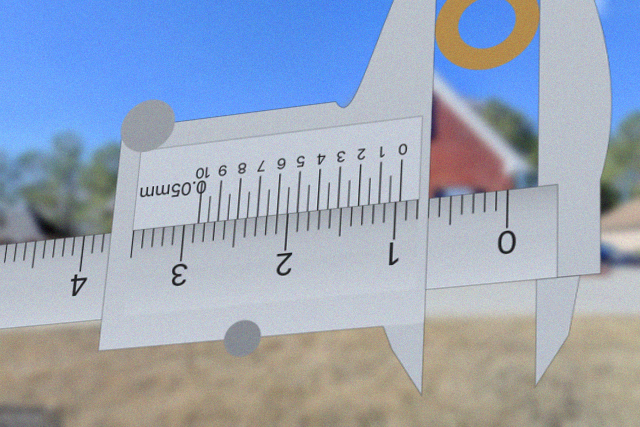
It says 9.6
